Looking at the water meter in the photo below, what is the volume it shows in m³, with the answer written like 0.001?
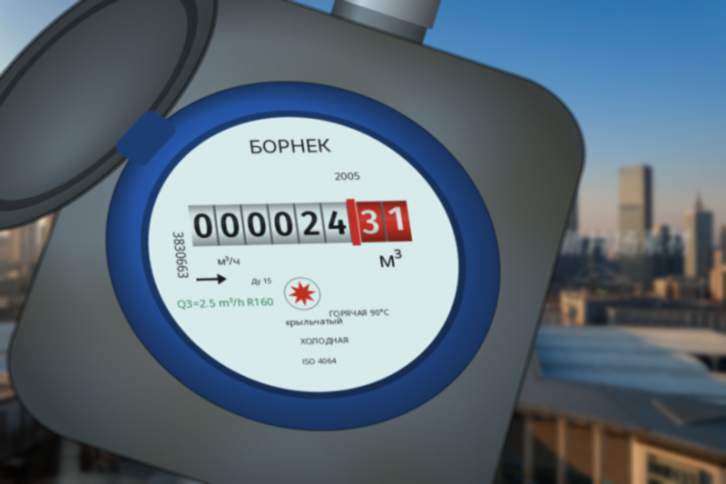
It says 24.31
